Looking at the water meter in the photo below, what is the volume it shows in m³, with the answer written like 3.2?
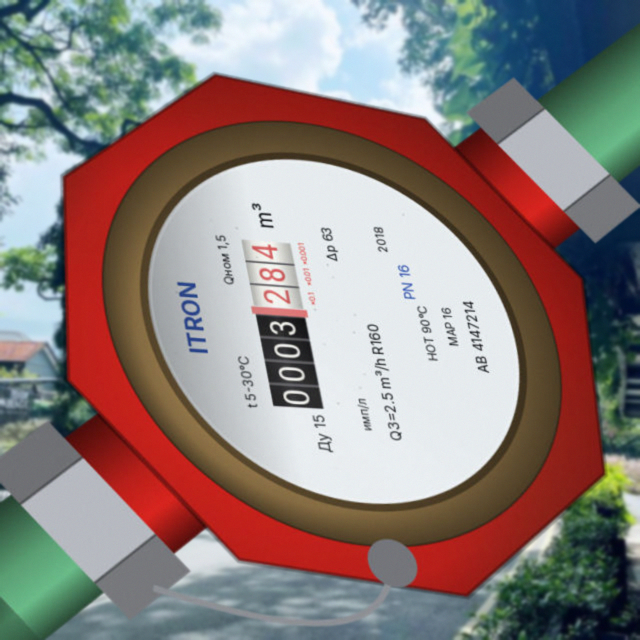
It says 3.284
